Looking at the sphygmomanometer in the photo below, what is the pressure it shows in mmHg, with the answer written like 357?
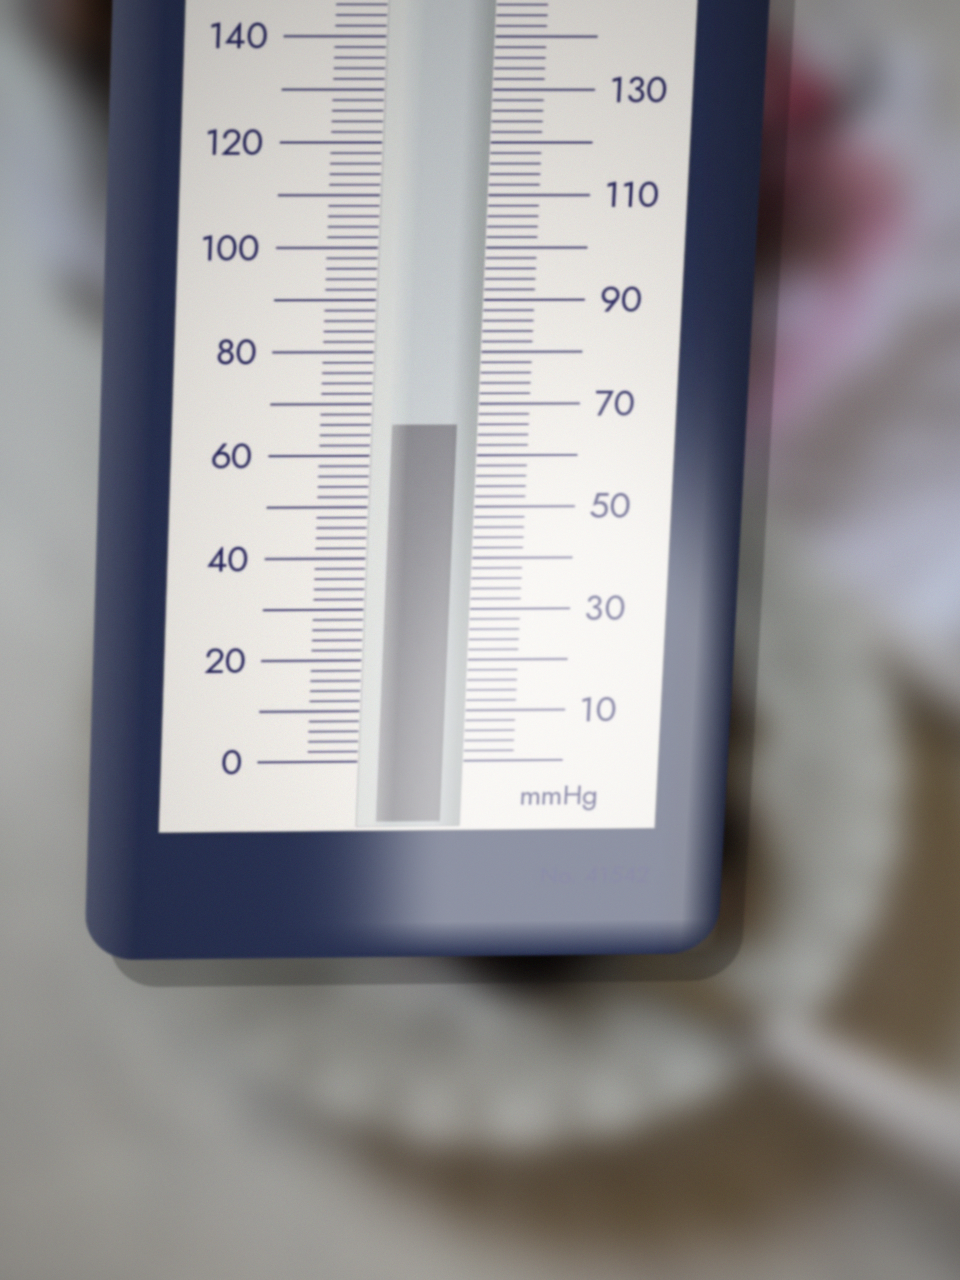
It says 66
